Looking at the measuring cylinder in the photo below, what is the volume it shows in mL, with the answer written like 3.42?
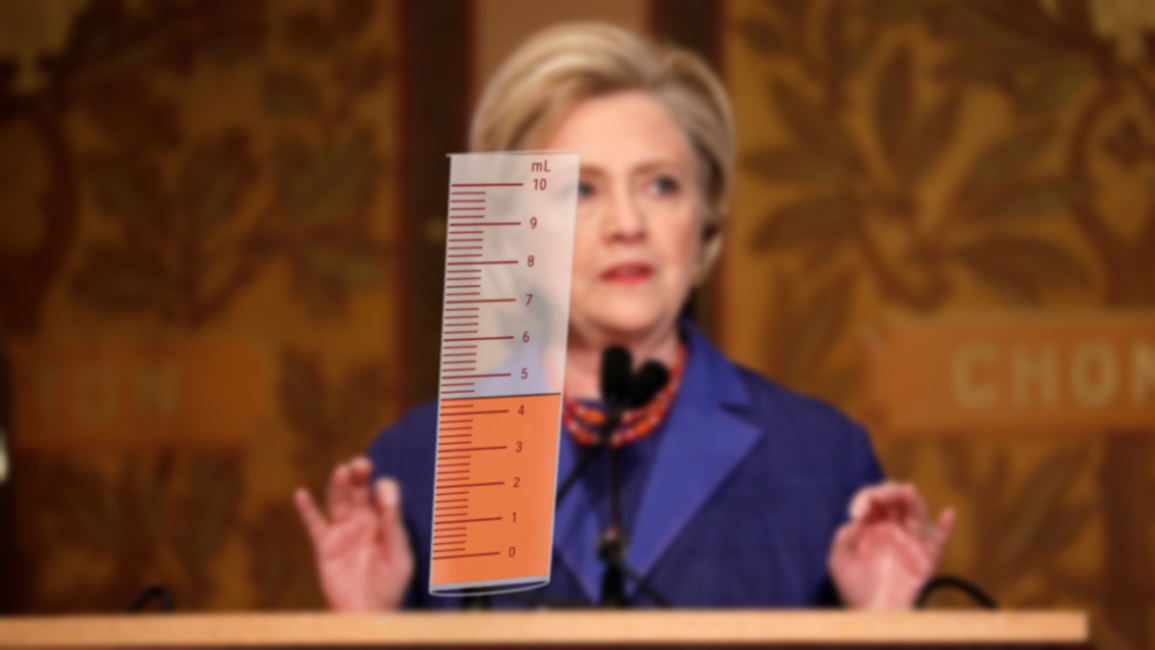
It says 4.4
